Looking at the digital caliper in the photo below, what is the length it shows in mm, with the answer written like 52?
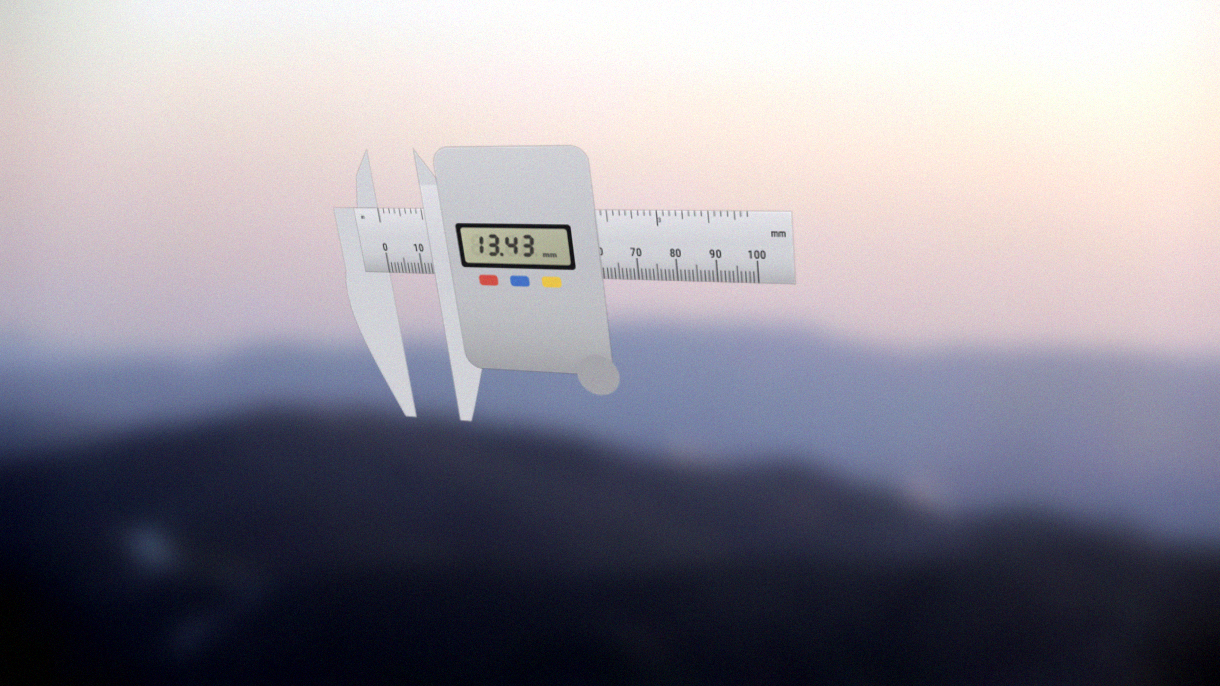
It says 13.43
